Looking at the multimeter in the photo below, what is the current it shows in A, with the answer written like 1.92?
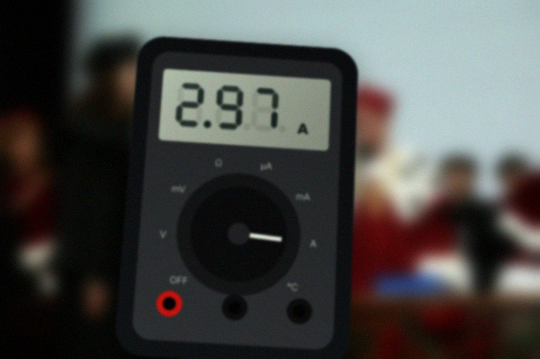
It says 2.97
